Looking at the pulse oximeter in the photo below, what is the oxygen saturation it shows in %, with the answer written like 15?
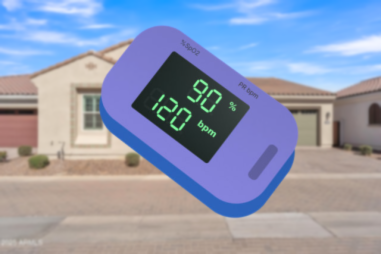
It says 90
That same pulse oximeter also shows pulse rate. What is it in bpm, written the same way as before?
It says 120
